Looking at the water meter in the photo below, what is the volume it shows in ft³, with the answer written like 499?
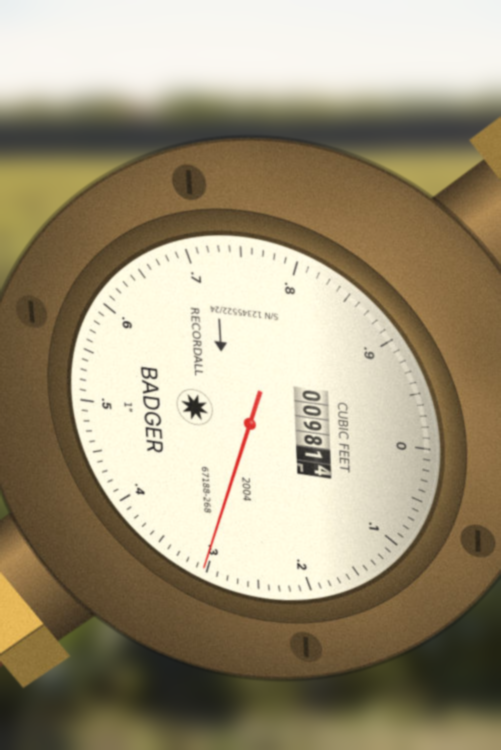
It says 9814.30
